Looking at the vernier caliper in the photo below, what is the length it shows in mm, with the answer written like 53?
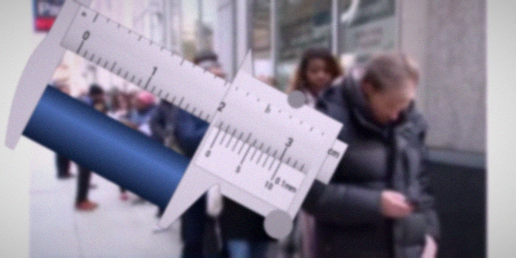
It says 21.2
